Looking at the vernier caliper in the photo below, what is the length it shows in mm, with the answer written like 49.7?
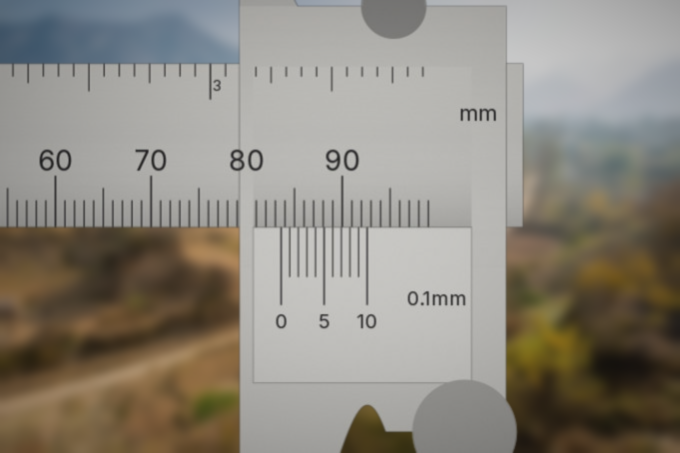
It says 83.6
